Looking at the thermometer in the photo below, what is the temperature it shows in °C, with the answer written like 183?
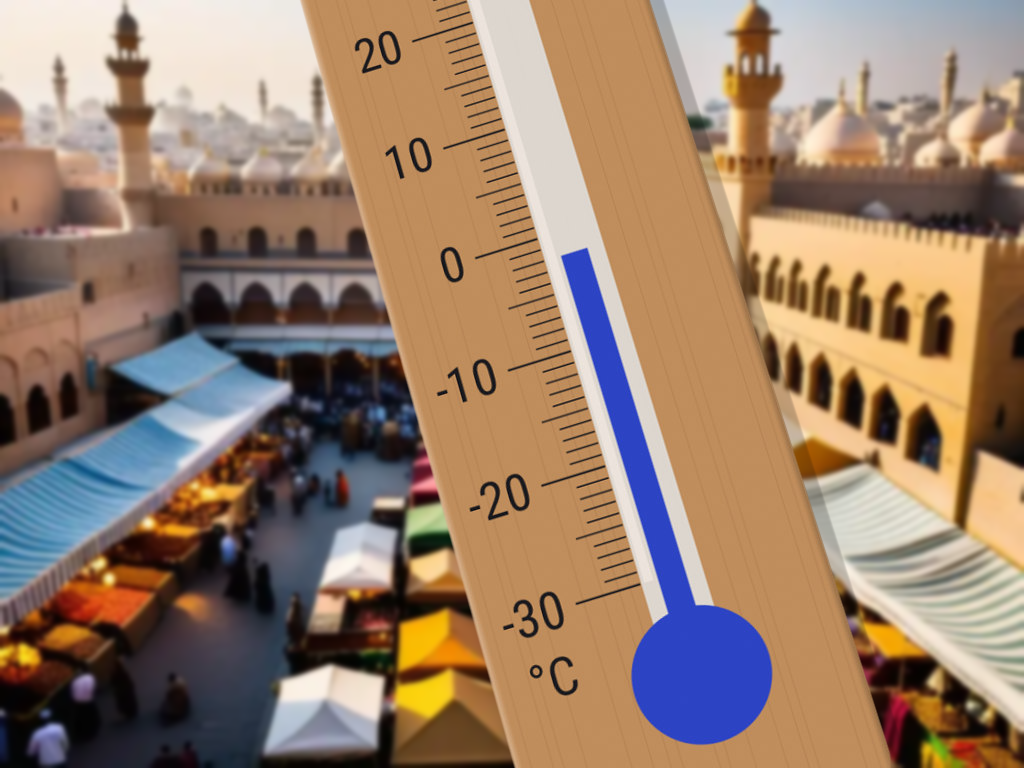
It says -2
